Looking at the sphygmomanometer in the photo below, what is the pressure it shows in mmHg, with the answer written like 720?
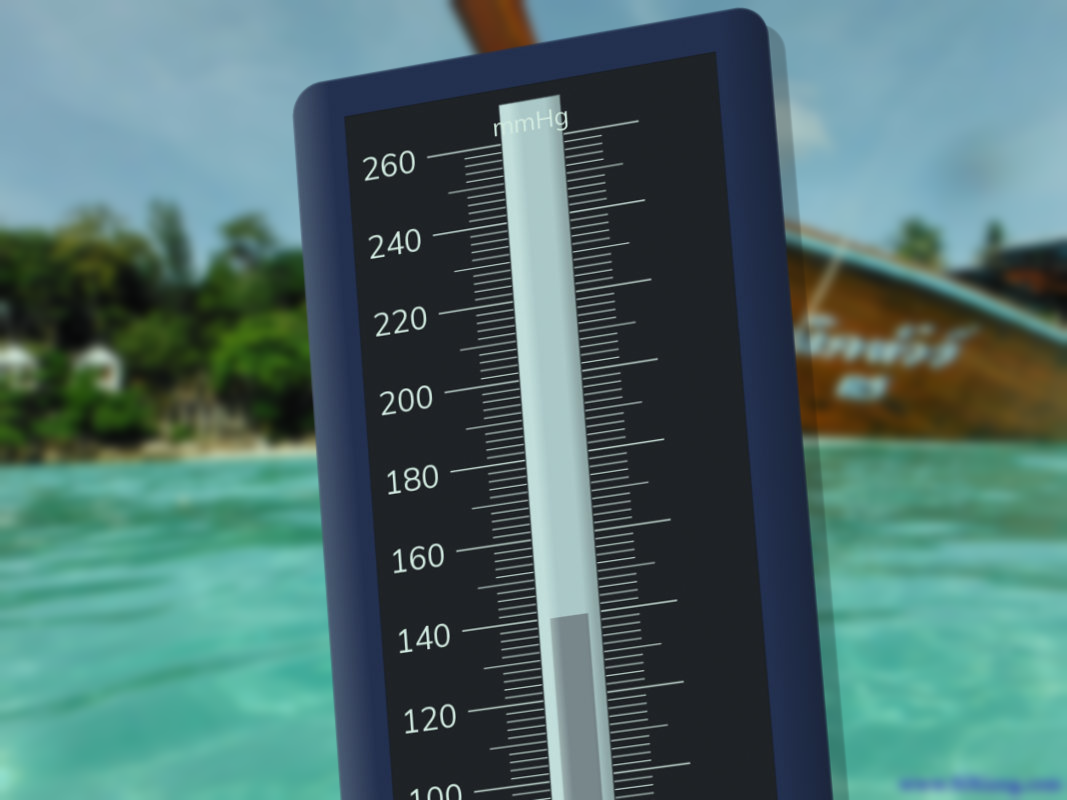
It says 140
